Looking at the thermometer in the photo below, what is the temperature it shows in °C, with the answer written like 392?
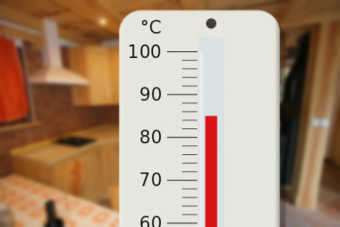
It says 85
